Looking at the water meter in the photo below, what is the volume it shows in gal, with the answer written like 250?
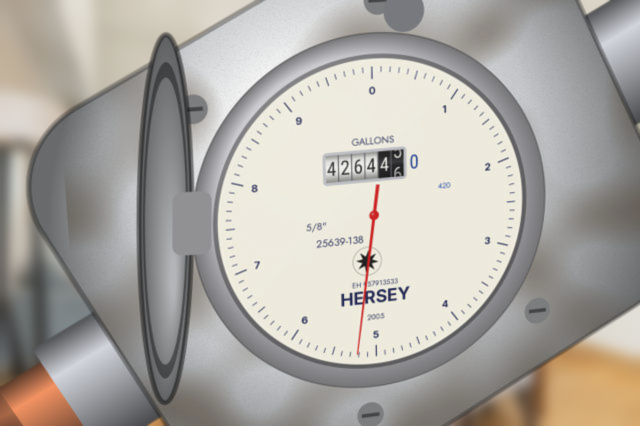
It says 4264455.2
